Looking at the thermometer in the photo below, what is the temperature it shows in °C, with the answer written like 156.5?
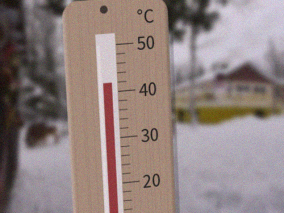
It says 42
